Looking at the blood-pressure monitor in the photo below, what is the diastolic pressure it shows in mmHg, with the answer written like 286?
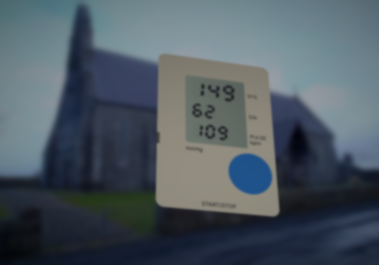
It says 62
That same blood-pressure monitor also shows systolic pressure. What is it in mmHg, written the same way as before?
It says 149
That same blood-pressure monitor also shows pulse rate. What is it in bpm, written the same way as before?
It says 109
